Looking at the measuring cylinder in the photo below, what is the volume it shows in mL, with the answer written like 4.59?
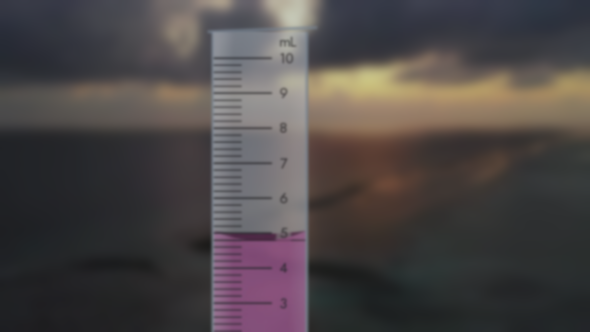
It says 4.8
